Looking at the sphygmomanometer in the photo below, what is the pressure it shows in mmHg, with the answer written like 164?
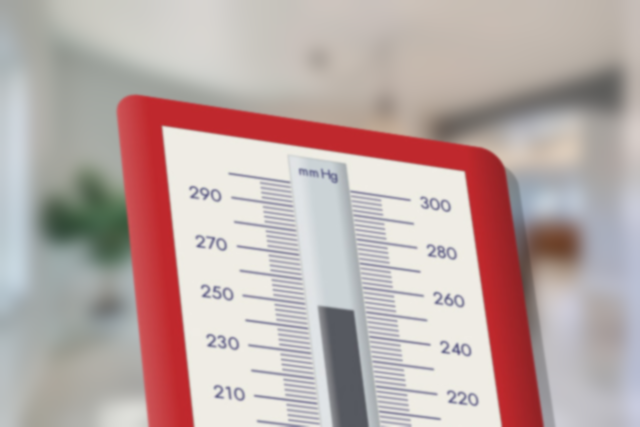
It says 250
